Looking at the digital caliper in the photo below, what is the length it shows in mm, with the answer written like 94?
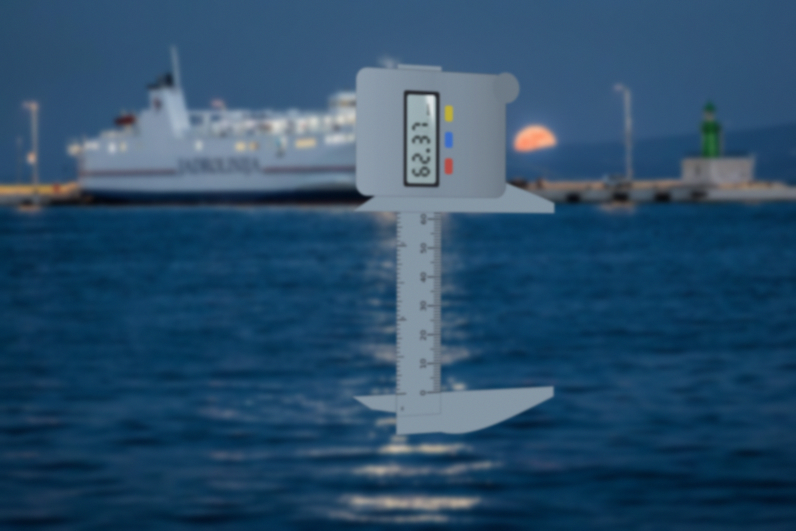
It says 62.37
